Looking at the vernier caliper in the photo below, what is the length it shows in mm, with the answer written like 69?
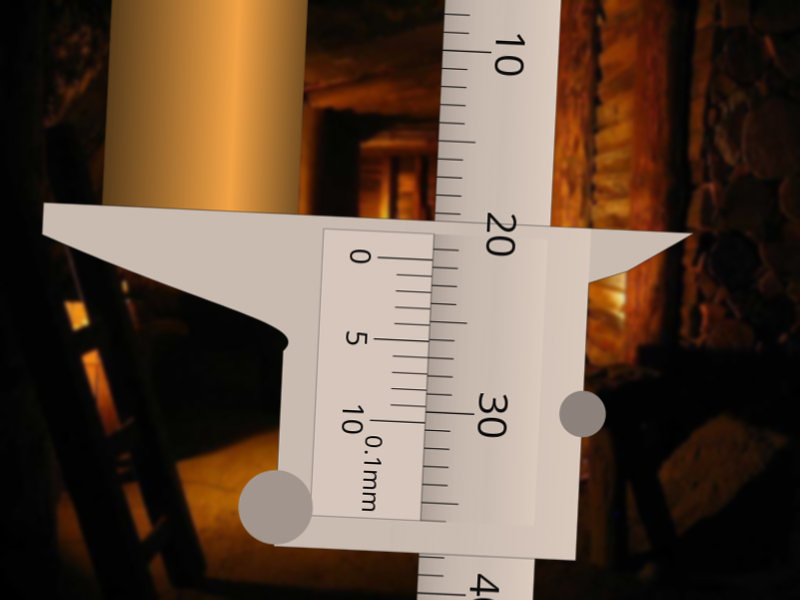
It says 21.6
